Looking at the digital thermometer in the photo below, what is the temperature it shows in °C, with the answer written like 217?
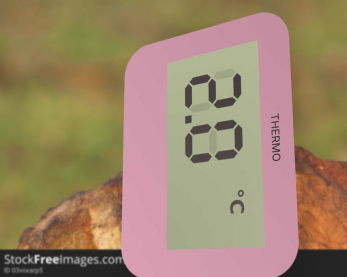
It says 2.0
